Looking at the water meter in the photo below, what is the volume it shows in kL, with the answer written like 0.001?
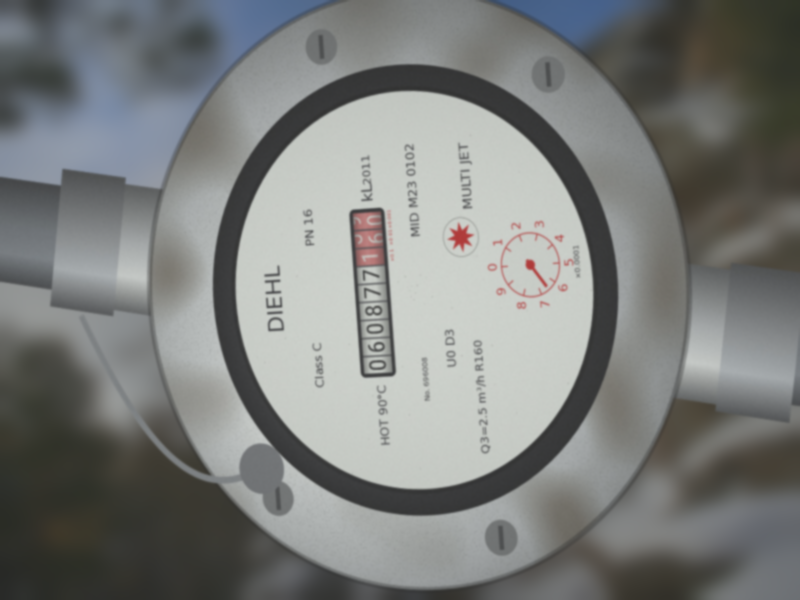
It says 60877.1596
